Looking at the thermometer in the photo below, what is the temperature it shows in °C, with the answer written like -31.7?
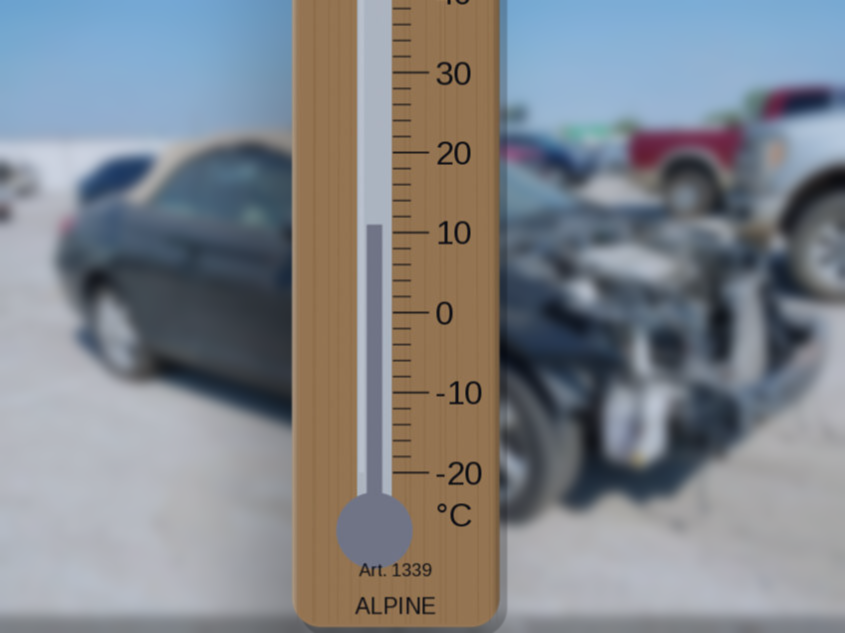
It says 11
